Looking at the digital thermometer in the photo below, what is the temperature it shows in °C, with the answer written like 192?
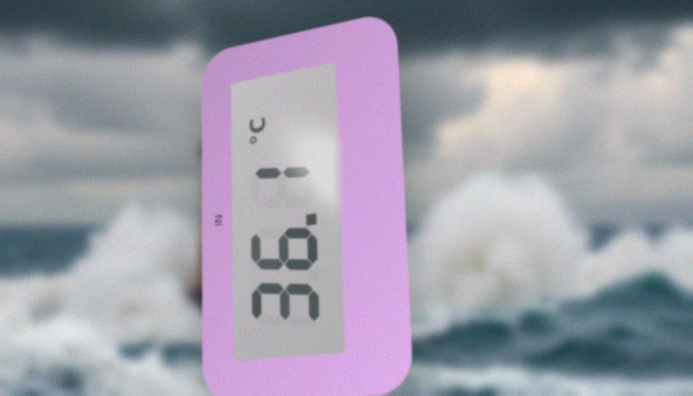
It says 36.1
